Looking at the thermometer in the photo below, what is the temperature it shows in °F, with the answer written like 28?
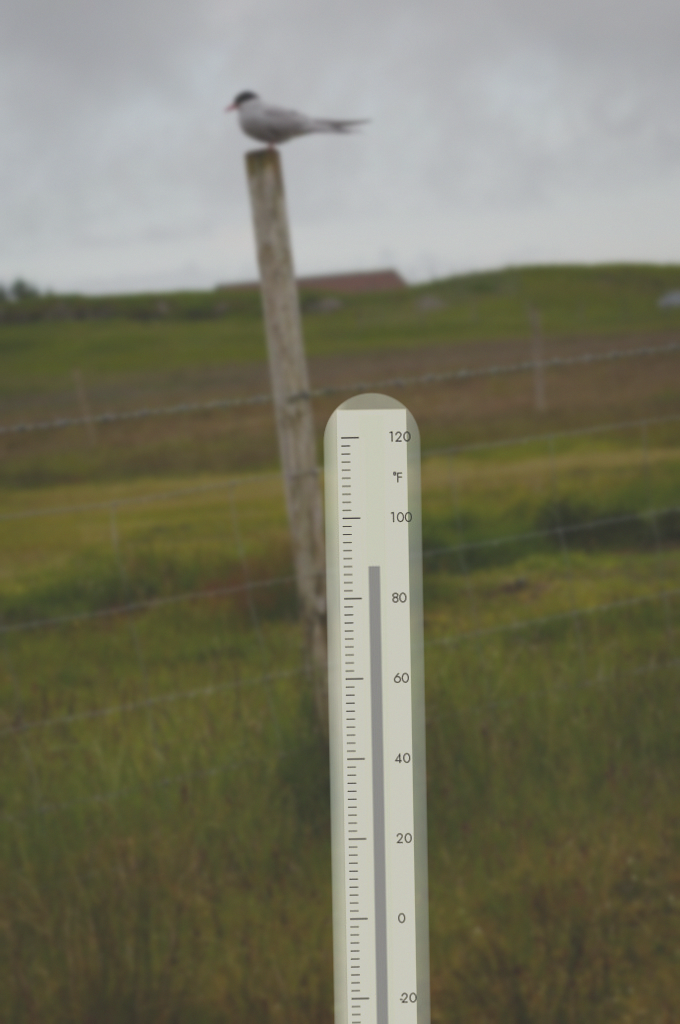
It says 88
